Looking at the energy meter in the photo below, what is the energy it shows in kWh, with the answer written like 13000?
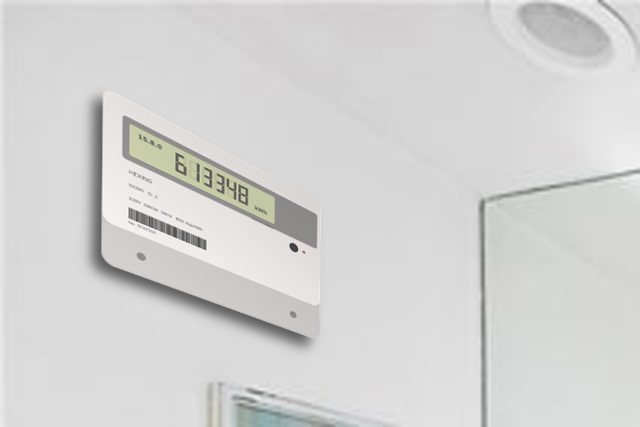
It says 613348
